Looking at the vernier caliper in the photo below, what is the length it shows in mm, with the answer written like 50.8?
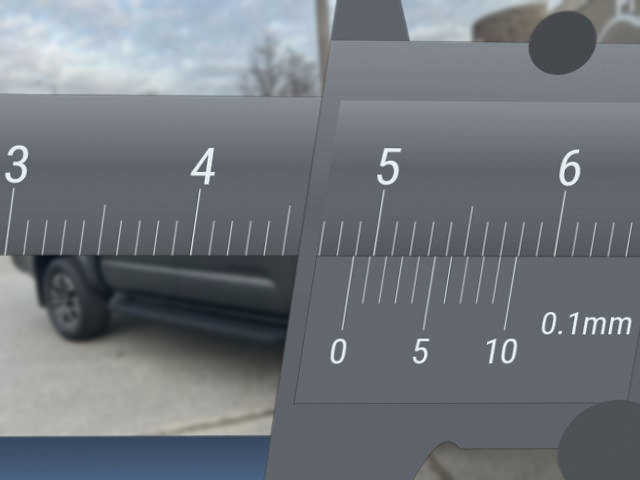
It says 48.9
